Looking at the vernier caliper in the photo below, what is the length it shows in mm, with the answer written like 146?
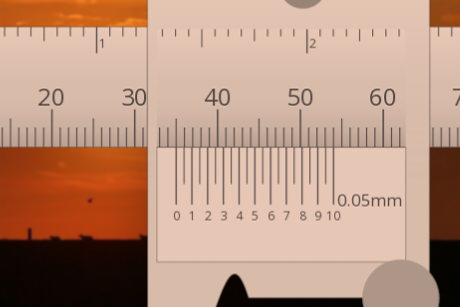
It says 35.0
